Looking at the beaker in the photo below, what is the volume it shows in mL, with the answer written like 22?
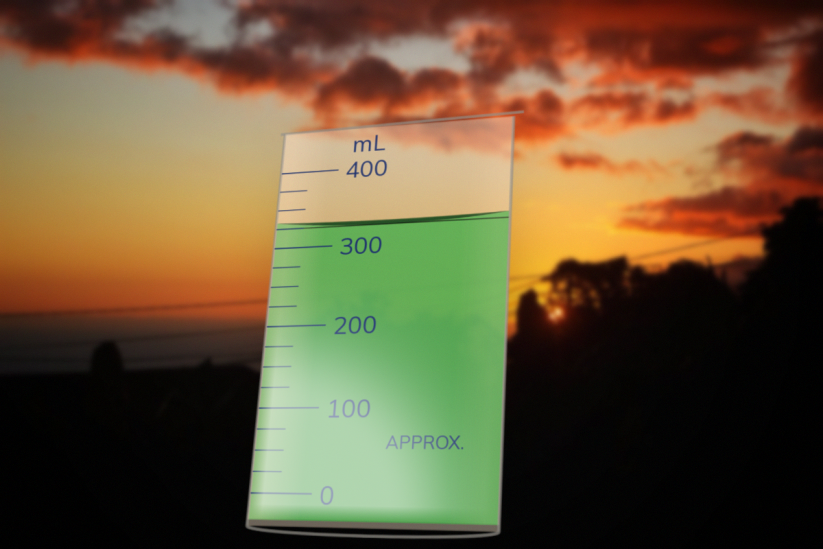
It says 325
